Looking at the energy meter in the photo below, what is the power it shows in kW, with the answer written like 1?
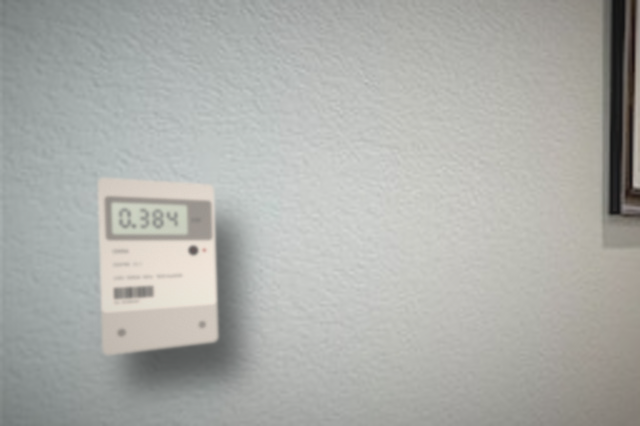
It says 0.384
